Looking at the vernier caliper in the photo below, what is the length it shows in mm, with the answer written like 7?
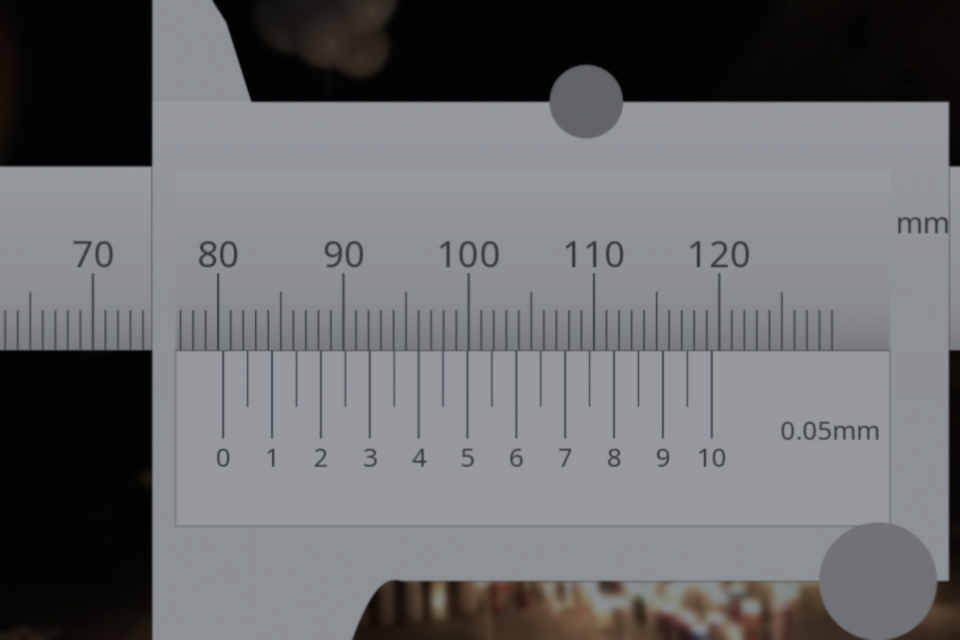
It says 80.4
